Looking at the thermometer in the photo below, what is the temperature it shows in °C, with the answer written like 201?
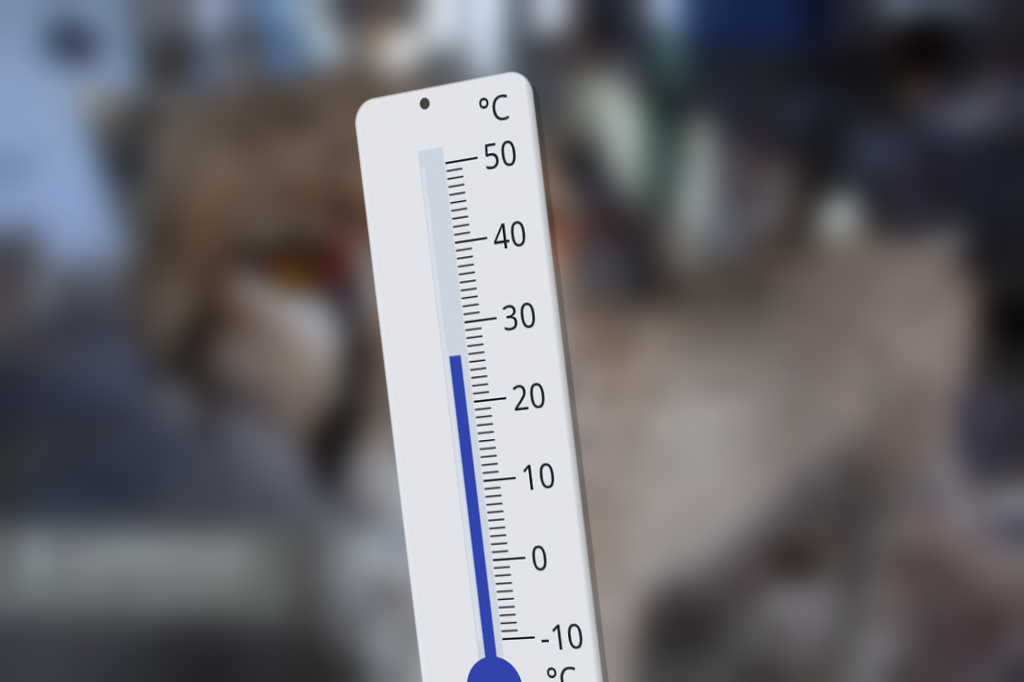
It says 26
